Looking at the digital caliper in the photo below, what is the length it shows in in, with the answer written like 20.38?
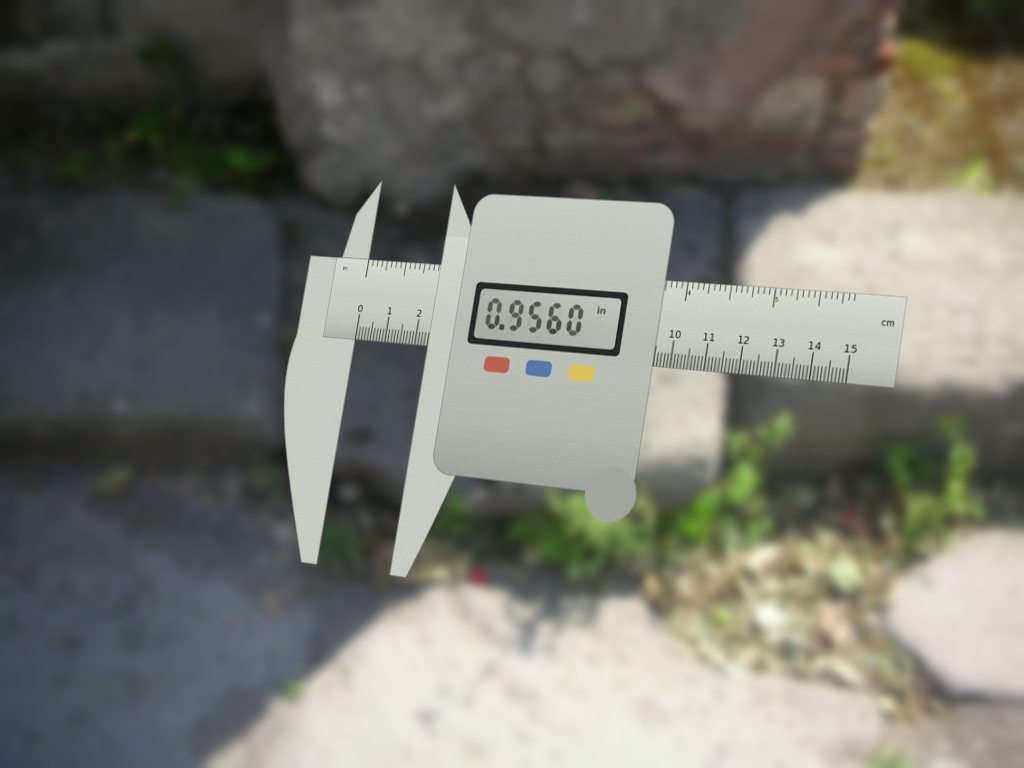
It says 0.9560
